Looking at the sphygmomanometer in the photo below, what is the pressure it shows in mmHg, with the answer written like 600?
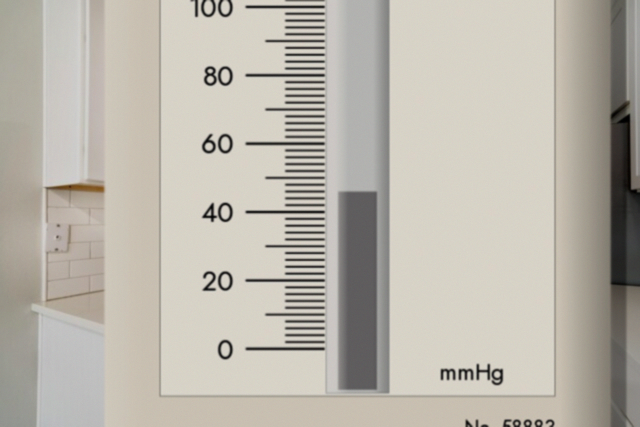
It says 46
